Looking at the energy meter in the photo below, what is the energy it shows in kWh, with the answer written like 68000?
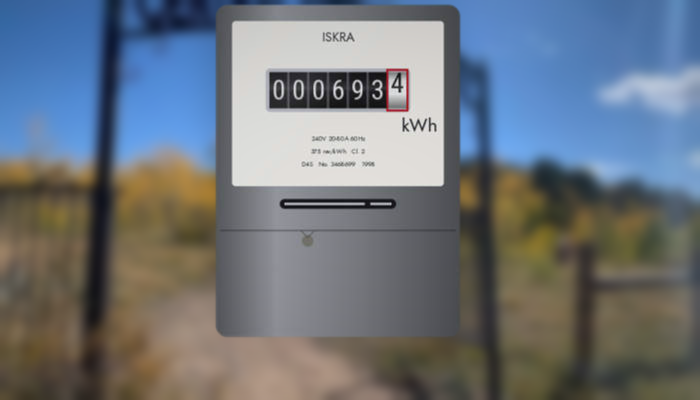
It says 693.4
